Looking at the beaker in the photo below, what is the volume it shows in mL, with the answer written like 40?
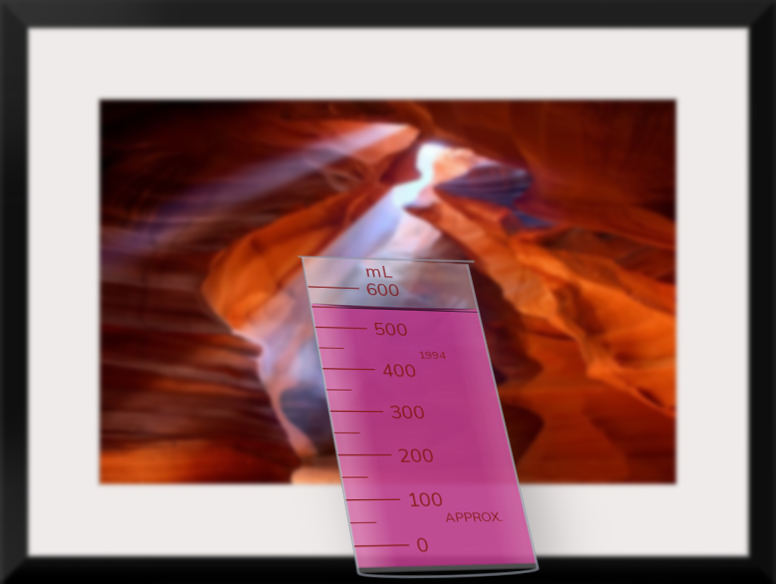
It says 550
